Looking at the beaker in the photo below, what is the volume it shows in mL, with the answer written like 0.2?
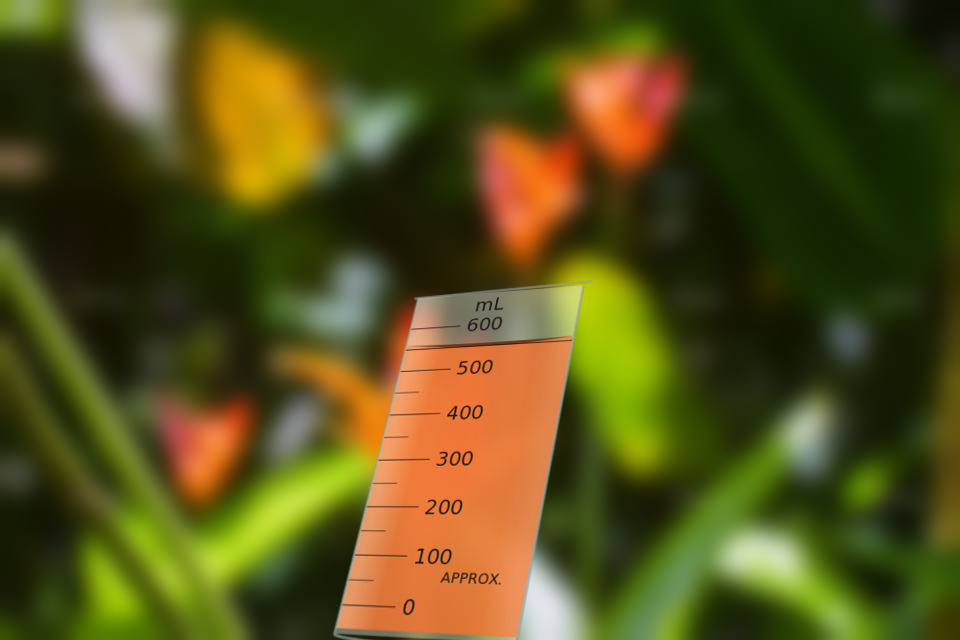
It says 550
